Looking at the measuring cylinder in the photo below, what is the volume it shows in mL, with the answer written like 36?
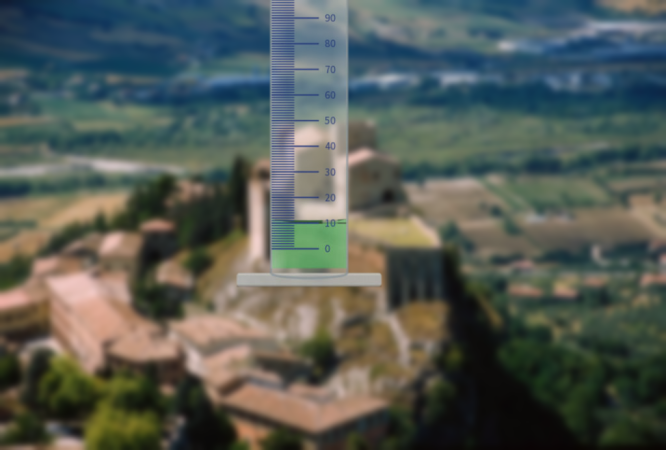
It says 10
